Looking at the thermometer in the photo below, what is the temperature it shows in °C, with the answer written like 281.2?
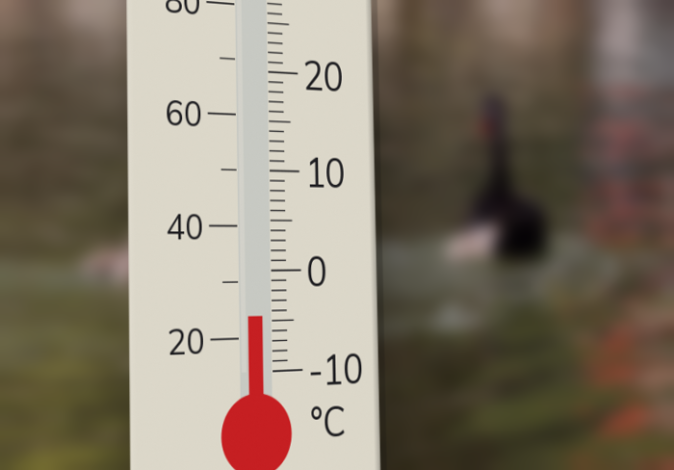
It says -4.5
